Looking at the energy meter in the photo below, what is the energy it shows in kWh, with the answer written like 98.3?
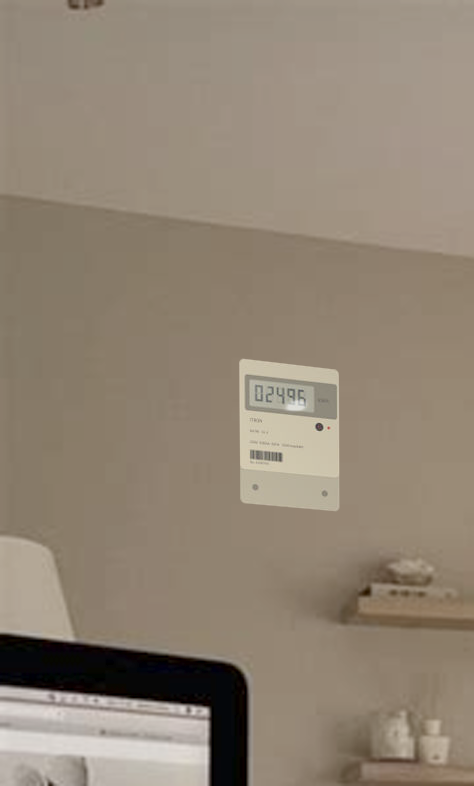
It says 2496
